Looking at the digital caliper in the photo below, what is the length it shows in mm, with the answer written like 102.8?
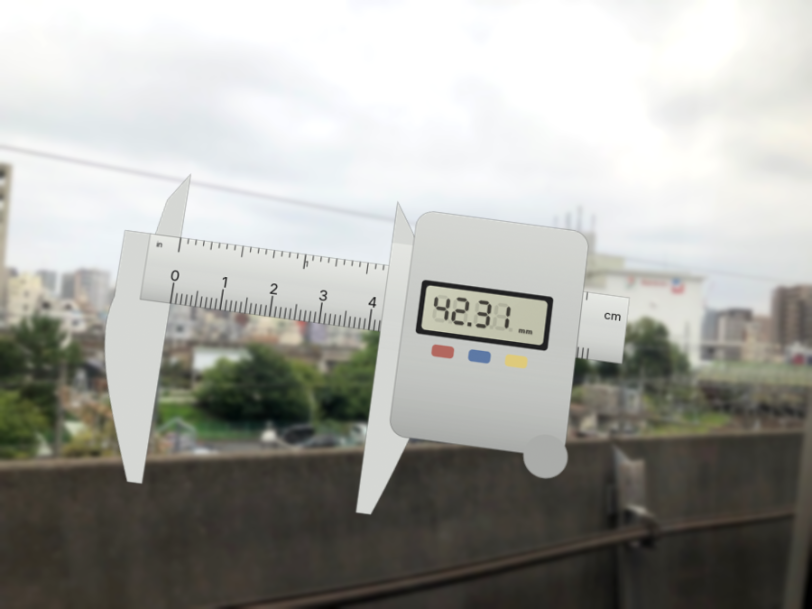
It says 42.31
